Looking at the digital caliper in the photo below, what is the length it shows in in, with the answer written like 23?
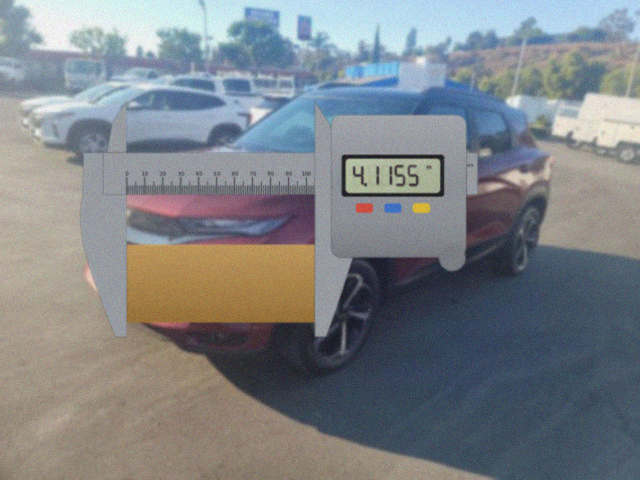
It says 4.1155
